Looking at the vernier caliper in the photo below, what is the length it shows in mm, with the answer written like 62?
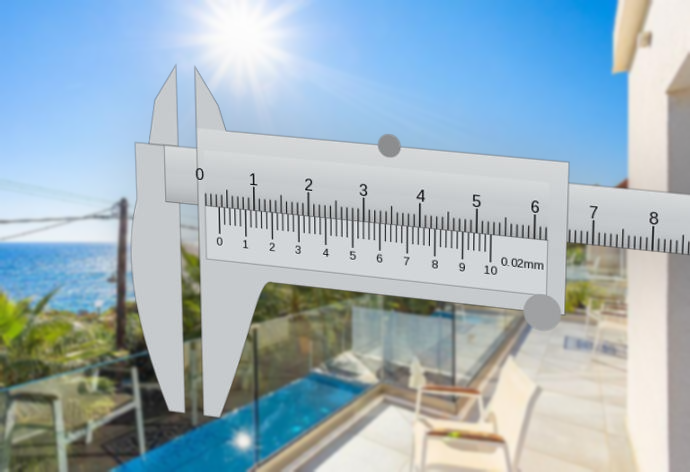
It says 3.5
